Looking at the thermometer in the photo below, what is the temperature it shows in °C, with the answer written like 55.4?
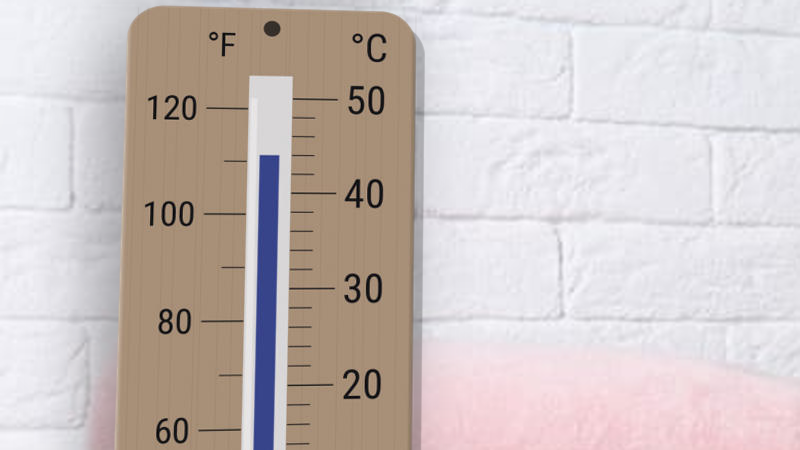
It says 44
